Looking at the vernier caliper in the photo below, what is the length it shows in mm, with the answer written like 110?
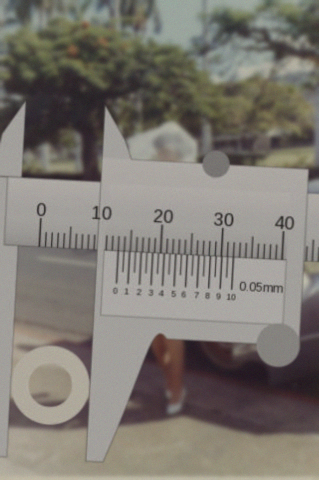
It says 13.0
